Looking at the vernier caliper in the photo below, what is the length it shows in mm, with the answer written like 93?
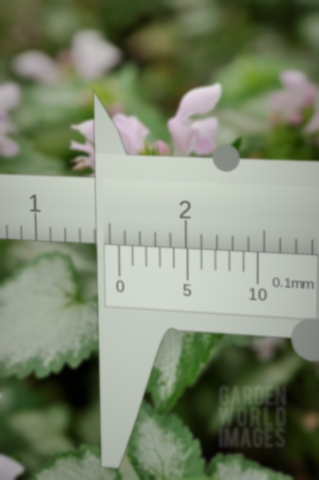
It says 15.6
